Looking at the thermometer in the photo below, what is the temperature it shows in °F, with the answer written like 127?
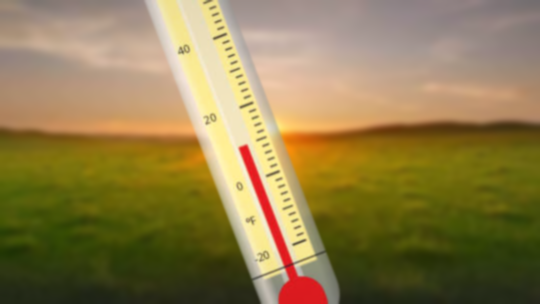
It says 10
